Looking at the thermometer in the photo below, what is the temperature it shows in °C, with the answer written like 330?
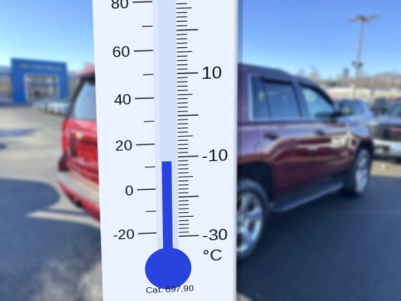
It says -11
